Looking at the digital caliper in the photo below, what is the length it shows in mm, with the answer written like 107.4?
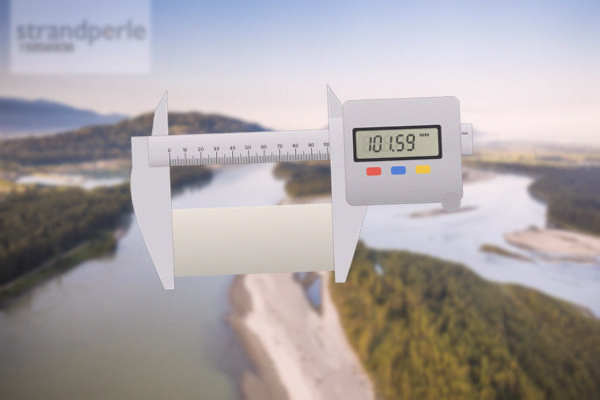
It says 101.59
